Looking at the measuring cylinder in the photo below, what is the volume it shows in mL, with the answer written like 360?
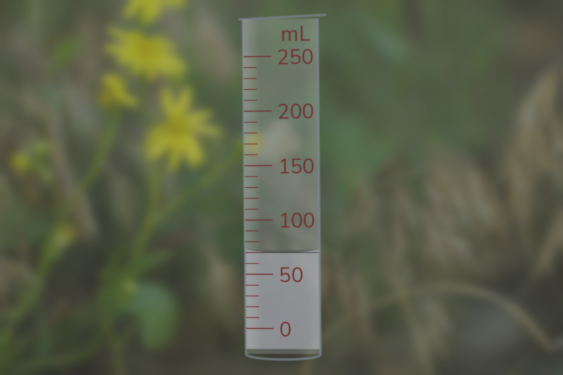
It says 70
